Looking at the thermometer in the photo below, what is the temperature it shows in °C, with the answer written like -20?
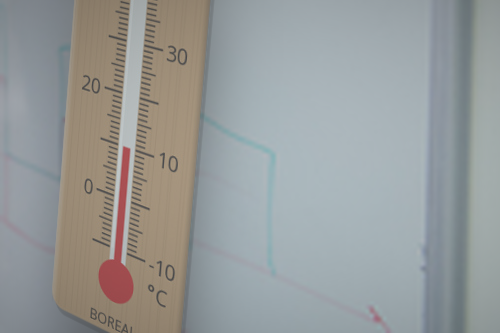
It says 10
